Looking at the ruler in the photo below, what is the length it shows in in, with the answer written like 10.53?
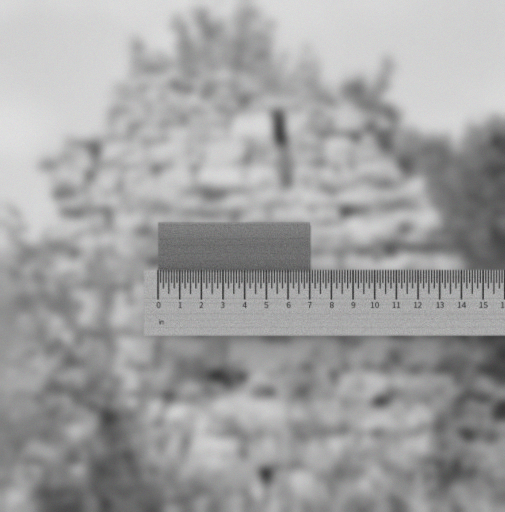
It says 7
